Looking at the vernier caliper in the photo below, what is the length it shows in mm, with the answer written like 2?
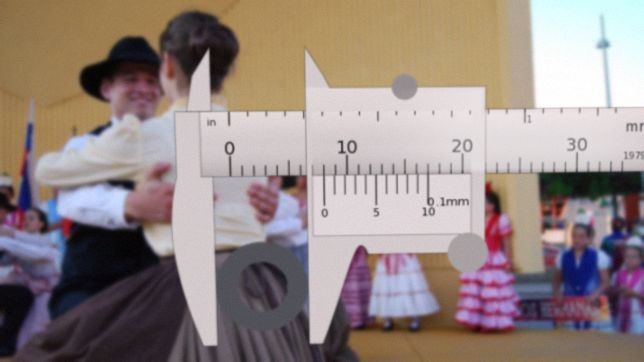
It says 8.0
